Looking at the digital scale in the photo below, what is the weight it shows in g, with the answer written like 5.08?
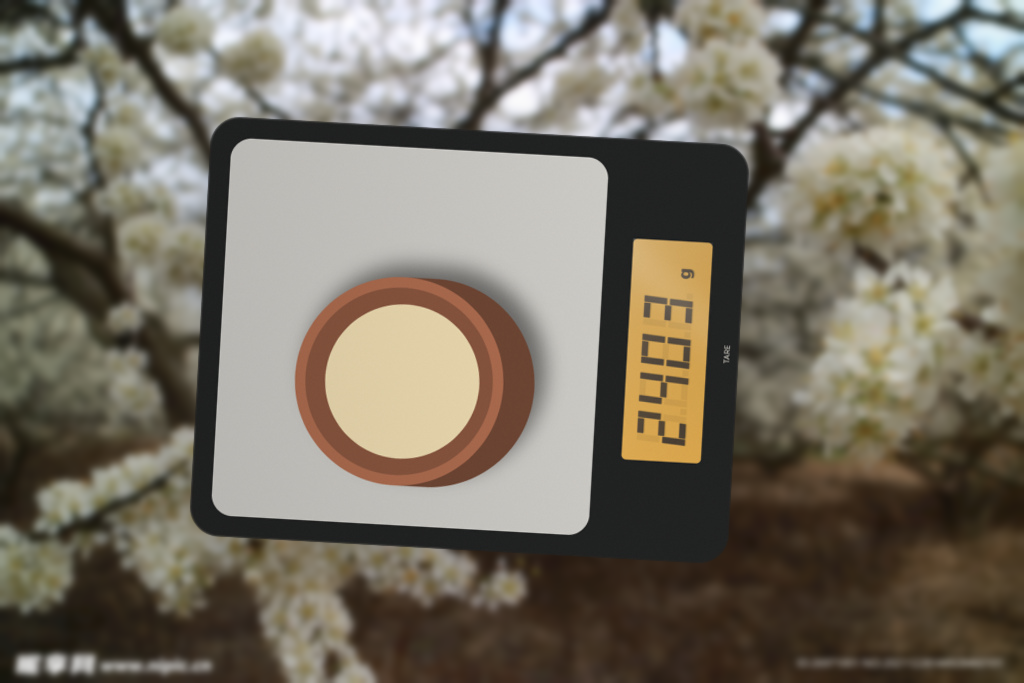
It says 2403
